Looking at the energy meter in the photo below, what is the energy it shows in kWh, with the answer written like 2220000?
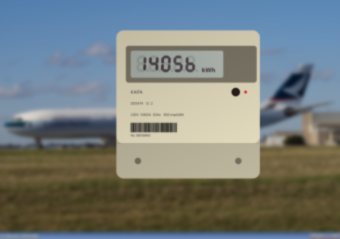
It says 14056
